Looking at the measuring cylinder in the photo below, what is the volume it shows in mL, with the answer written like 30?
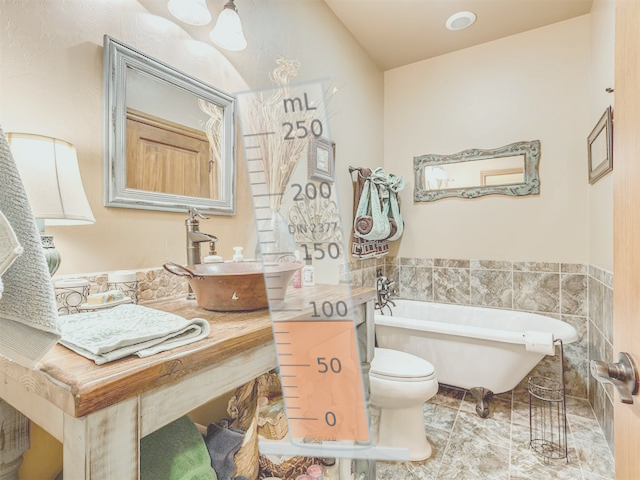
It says 90
